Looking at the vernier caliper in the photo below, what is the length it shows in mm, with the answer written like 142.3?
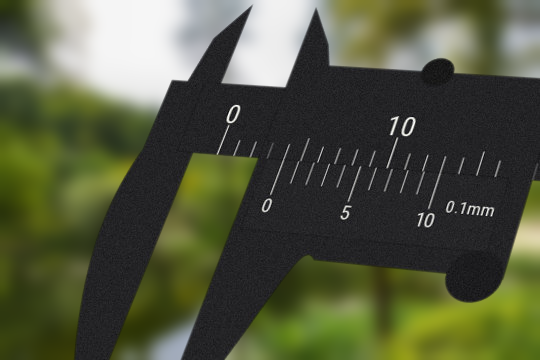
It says 4.0
